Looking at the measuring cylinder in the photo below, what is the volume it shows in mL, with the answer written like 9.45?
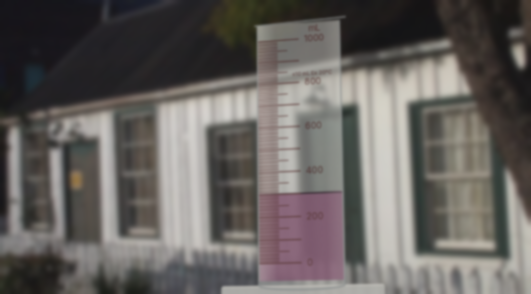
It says 300
